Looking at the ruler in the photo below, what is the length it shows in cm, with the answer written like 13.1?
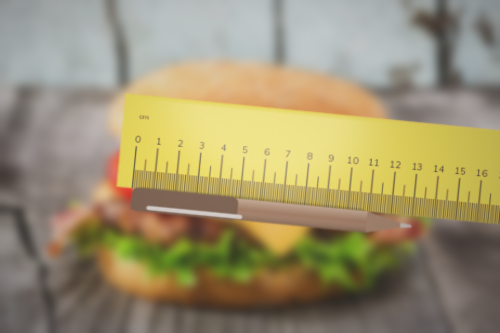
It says 13
